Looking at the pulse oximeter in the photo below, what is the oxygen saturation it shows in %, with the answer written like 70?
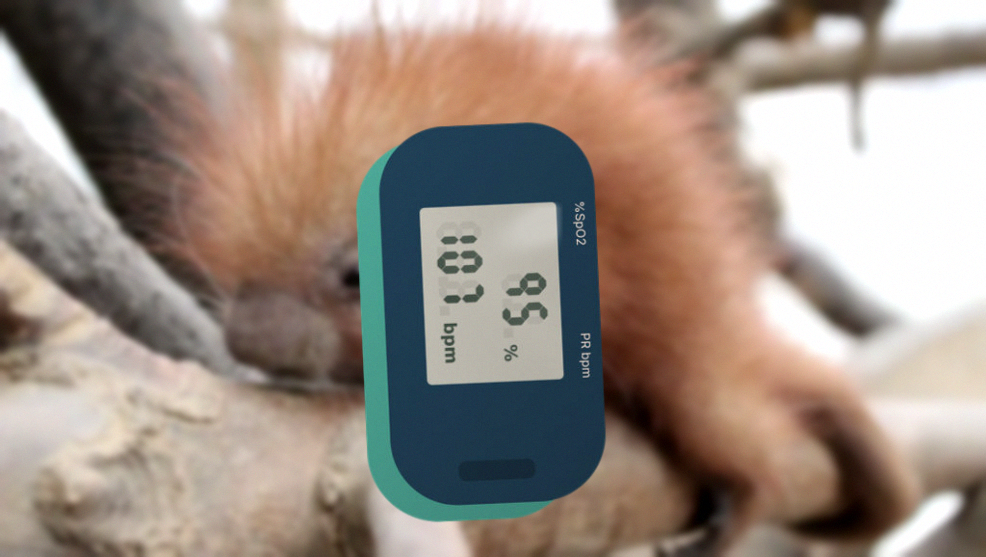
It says 95
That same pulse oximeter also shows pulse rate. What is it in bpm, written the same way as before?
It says 107
